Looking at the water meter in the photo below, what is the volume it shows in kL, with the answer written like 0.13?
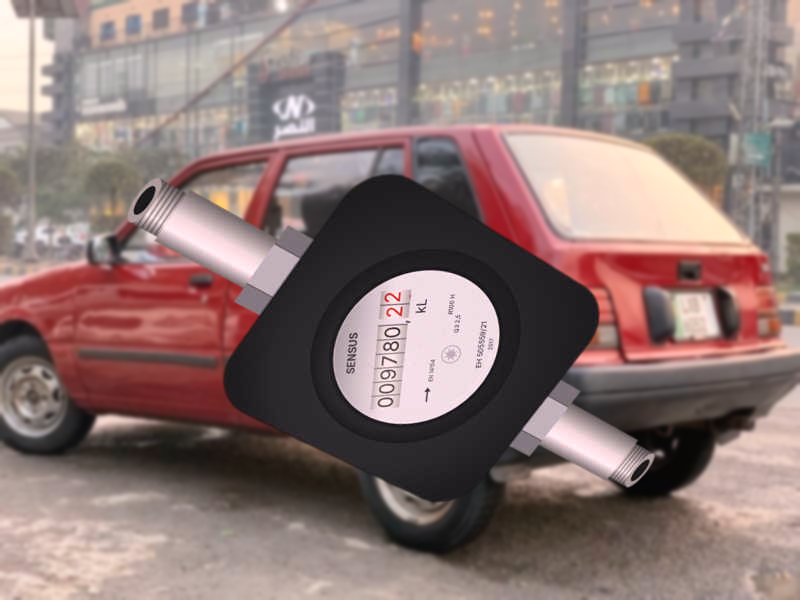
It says 9780.22
